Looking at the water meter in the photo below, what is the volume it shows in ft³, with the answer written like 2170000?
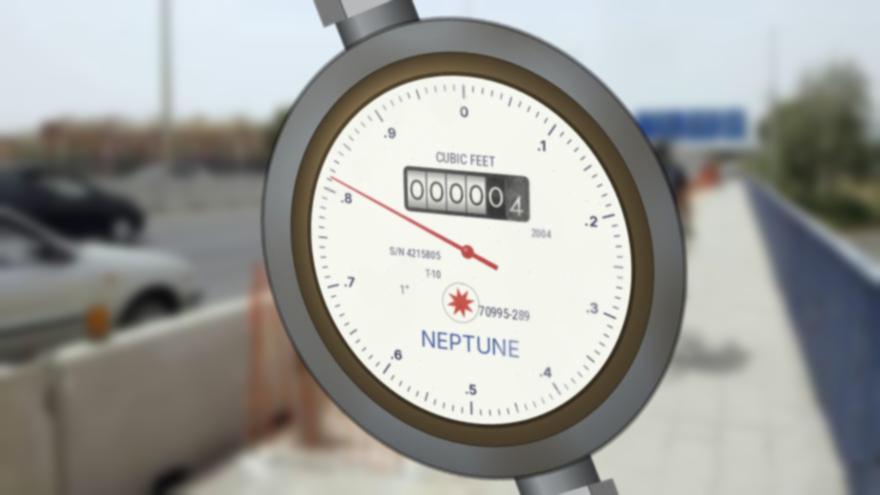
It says 3.81
